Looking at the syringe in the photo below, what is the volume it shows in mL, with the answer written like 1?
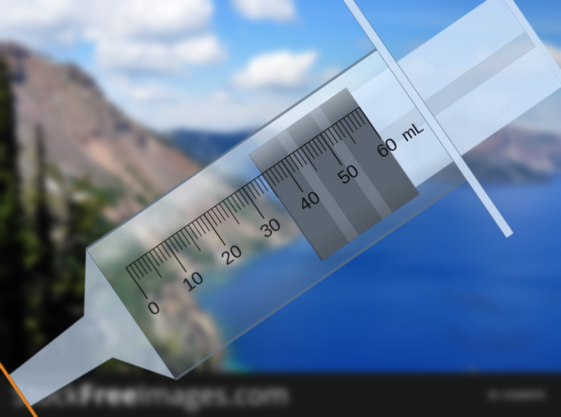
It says 35
